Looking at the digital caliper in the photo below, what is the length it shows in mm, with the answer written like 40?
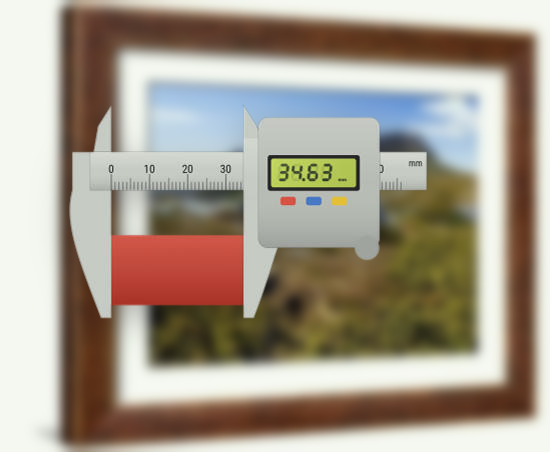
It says 34.63
